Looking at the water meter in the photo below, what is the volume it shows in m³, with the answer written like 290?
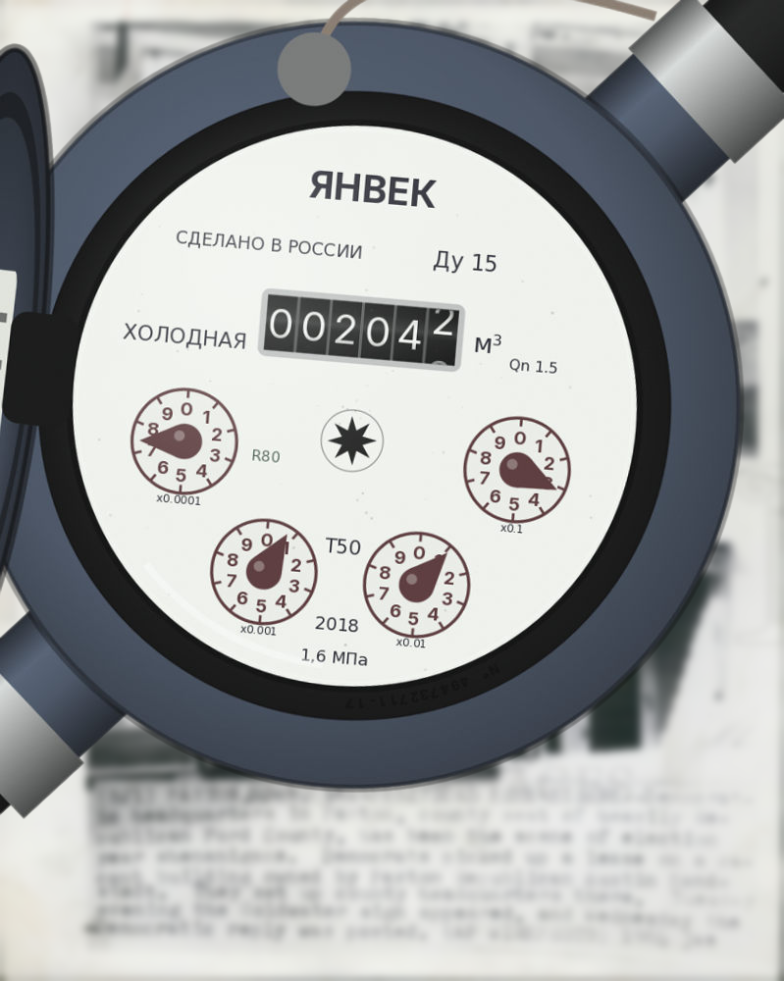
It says 2042.3107
